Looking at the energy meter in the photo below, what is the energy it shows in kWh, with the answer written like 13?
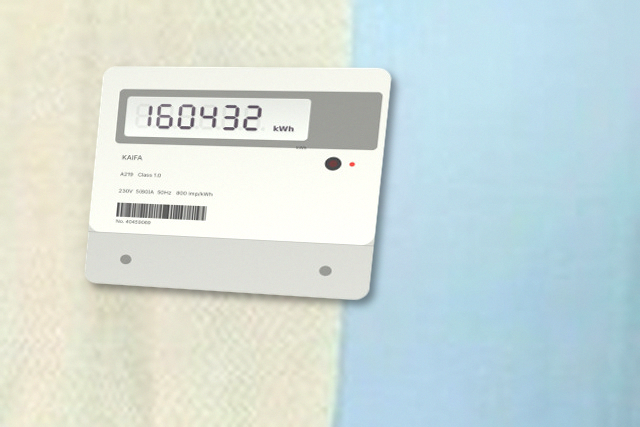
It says 160432
